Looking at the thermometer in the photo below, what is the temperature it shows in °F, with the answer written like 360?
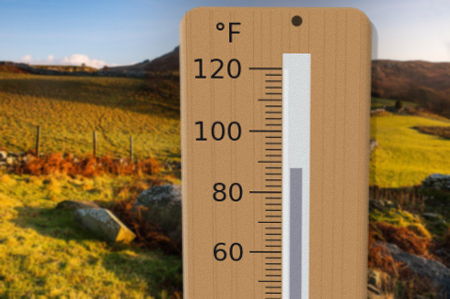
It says 88
